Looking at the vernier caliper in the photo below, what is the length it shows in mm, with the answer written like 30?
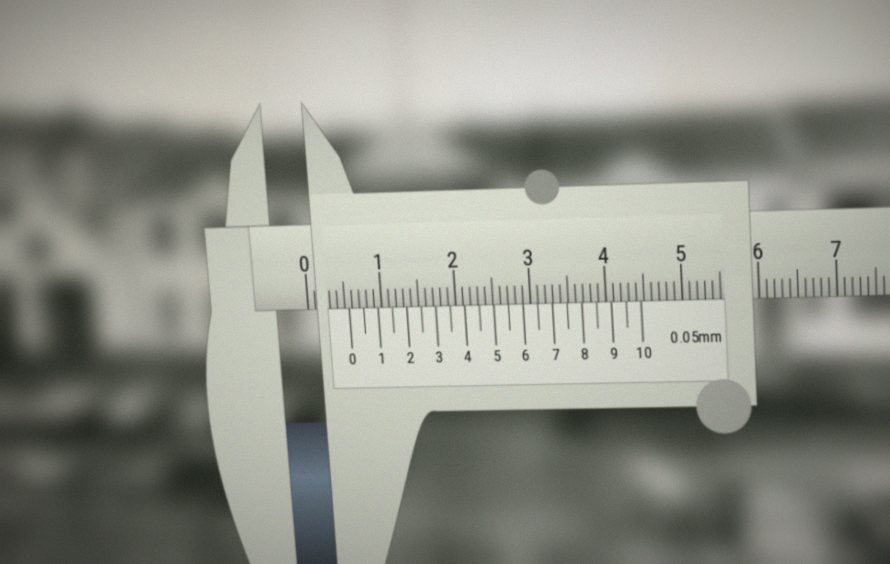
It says 5.6
